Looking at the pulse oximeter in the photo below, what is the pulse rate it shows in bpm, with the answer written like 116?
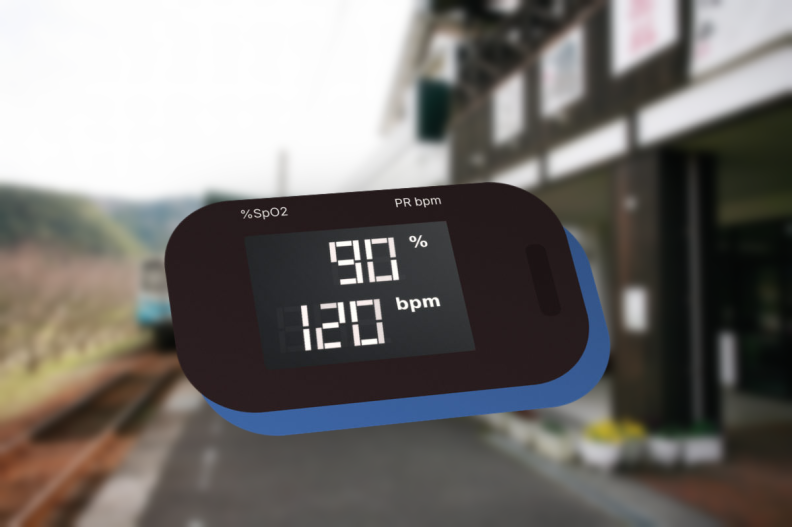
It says 120
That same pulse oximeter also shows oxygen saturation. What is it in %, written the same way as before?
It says 90
